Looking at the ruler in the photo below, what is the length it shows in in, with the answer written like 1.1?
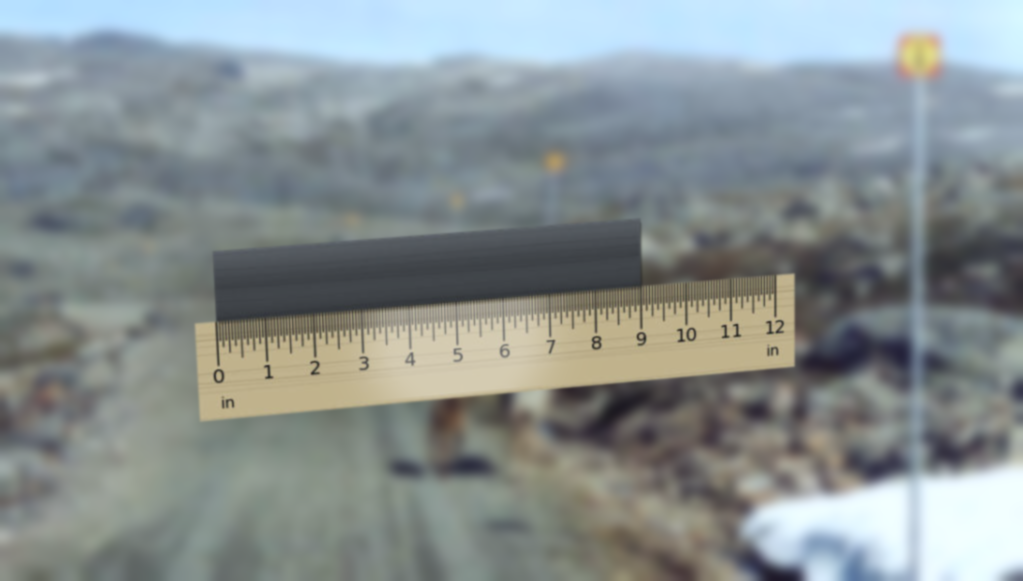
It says 9
